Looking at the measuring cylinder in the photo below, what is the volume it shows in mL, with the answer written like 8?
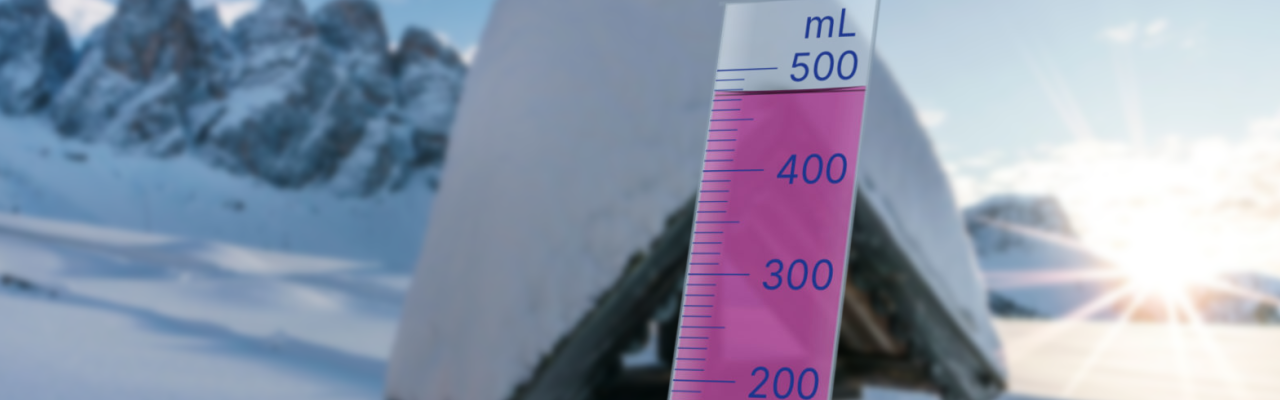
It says 475
